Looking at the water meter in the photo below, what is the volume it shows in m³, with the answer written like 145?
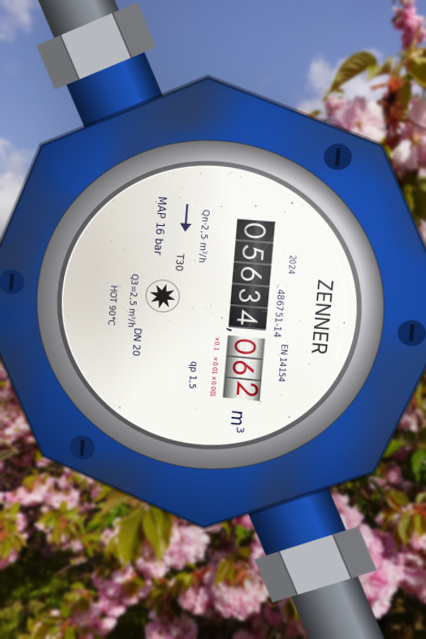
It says 5634.062
